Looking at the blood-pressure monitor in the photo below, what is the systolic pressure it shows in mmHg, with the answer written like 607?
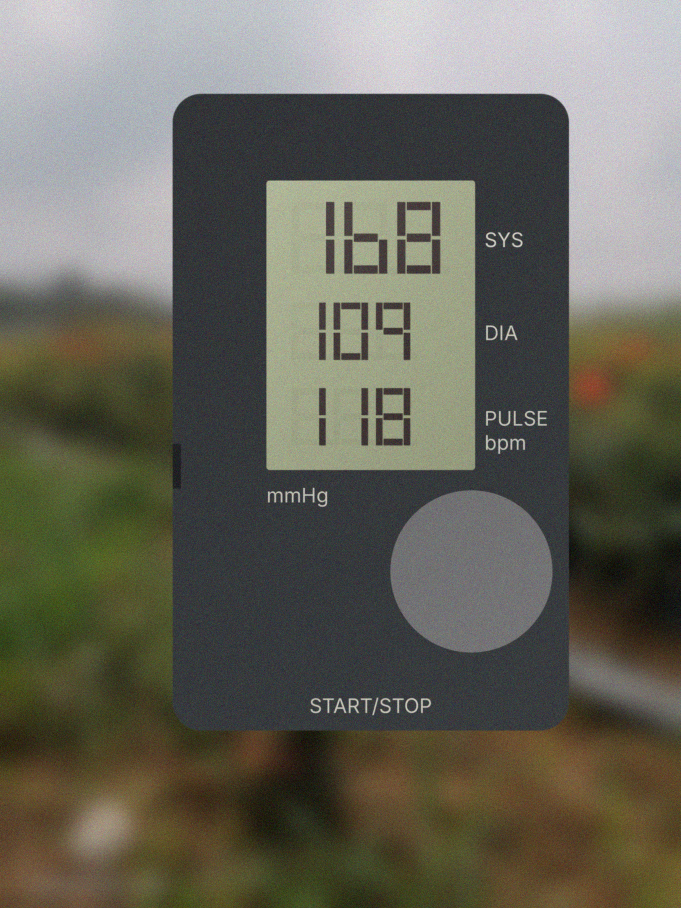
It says 168
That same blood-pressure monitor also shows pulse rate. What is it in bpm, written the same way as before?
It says 118
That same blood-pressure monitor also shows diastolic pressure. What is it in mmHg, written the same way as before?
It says 109
